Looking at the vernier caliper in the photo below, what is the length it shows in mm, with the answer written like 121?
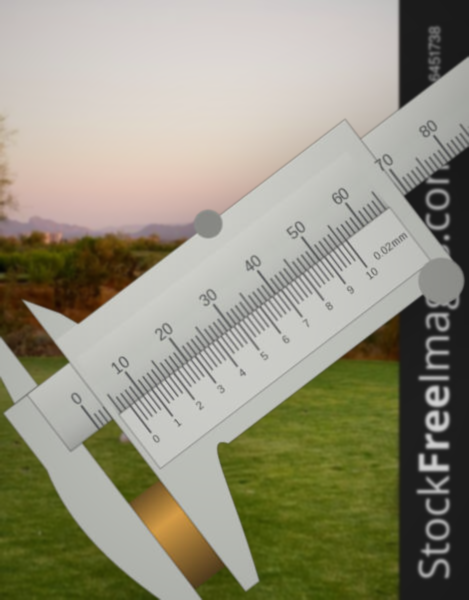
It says 7.0
